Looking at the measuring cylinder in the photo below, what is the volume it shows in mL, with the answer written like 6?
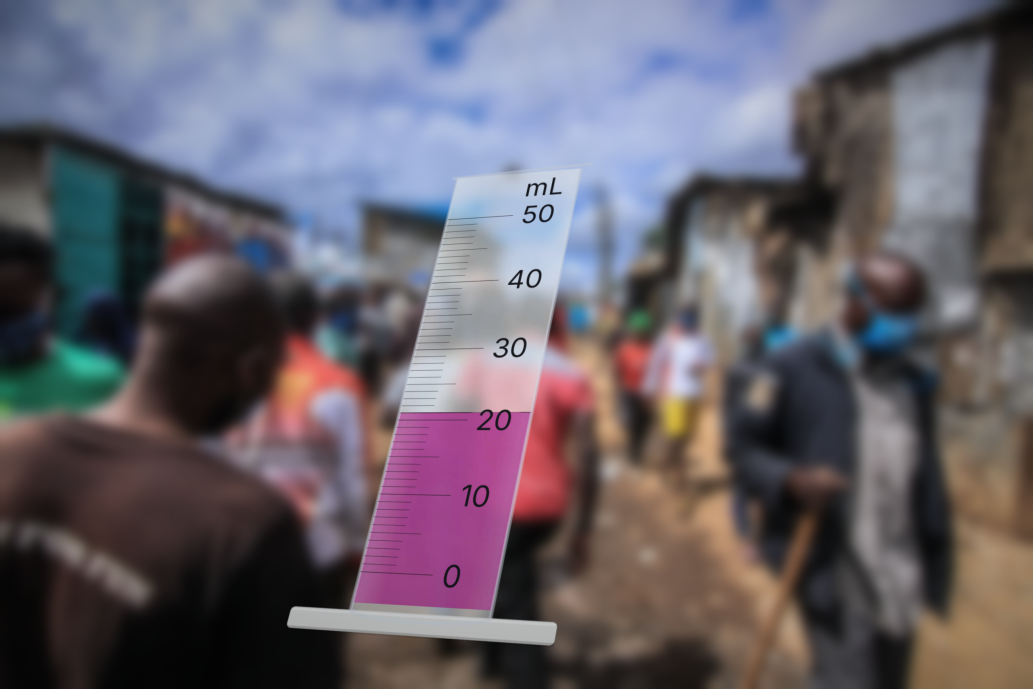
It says 21
